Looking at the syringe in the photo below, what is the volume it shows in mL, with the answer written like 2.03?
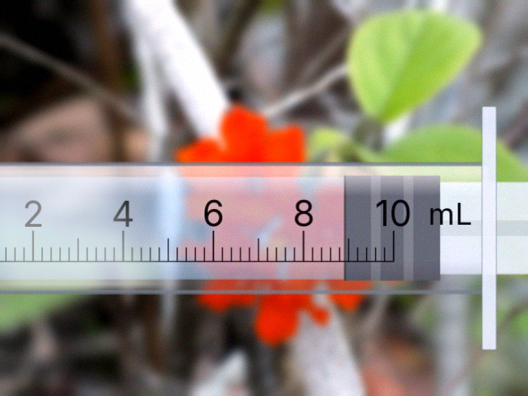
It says 8.9
